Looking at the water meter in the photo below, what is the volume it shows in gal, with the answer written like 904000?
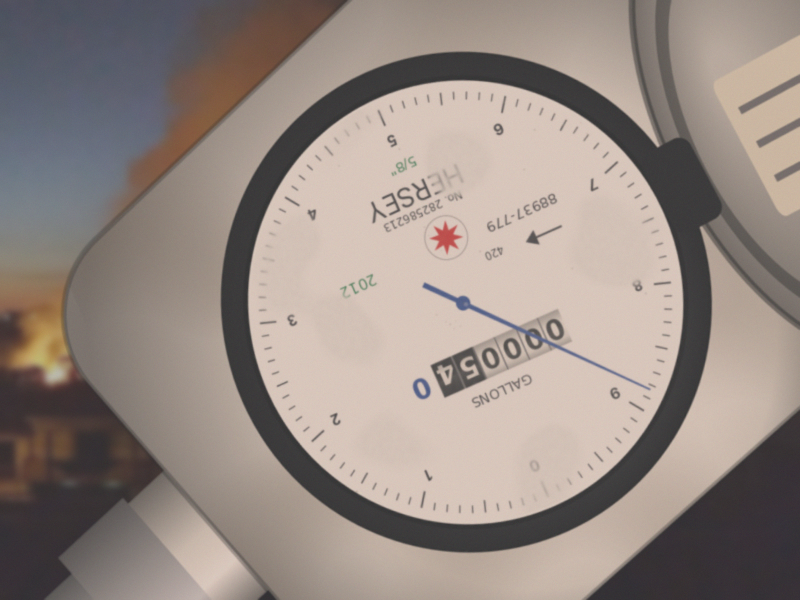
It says 538.8
